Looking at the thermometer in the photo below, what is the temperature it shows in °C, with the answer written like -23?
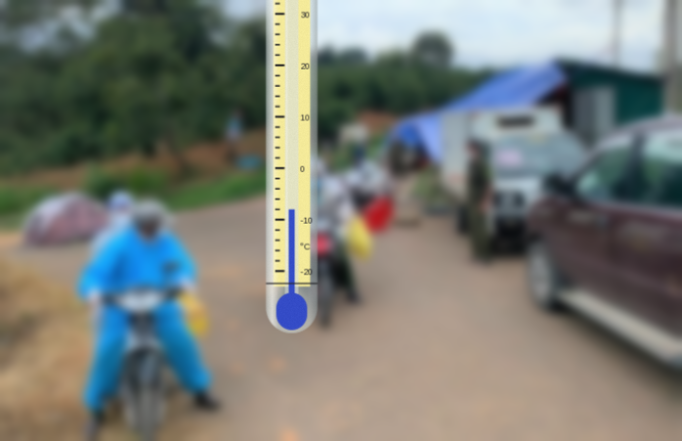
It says -8
